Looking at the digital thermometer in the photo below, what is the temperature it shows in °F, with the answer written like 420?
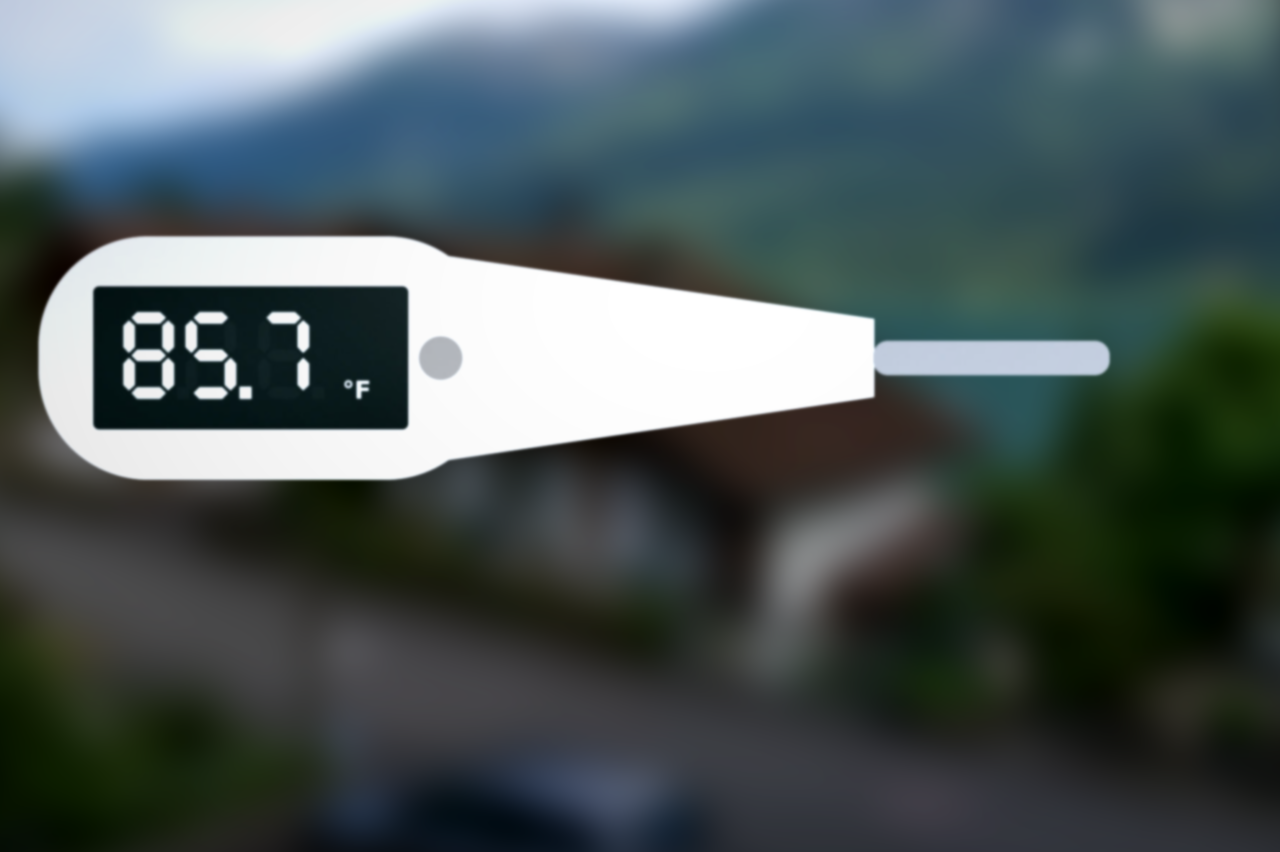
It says 85.7
